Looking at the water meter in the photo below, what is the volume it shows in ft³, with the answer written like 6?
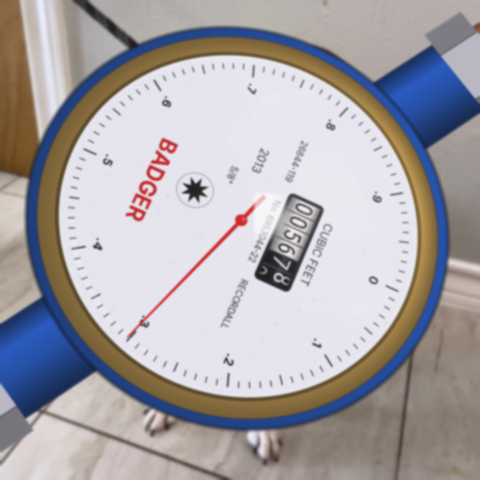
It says 5678.30
